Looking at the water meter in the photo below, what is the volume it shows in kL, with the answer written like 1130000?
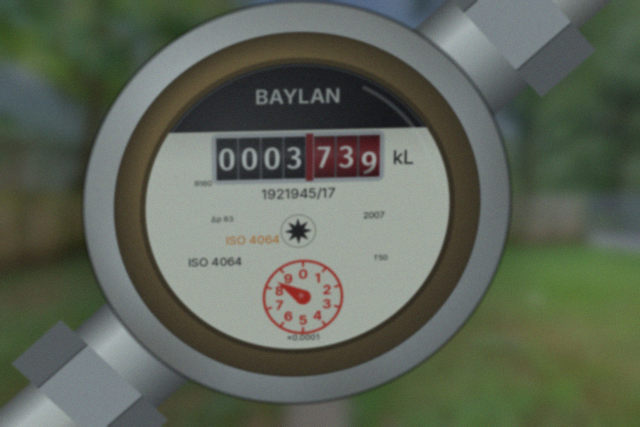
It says 3.7388
